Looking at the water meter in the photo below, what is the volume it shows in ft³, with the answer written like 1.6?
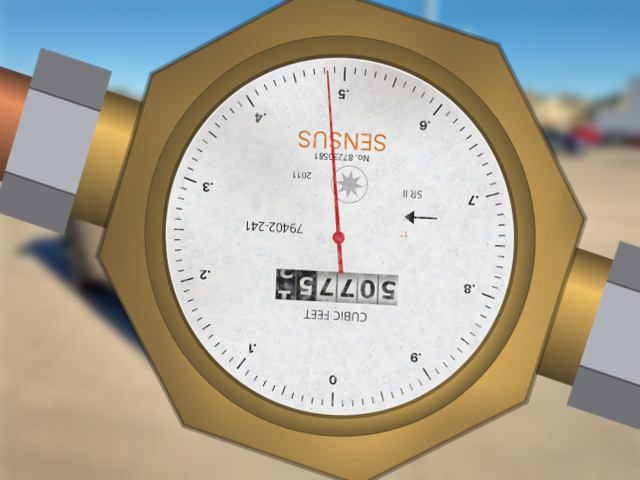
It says 507751.48
